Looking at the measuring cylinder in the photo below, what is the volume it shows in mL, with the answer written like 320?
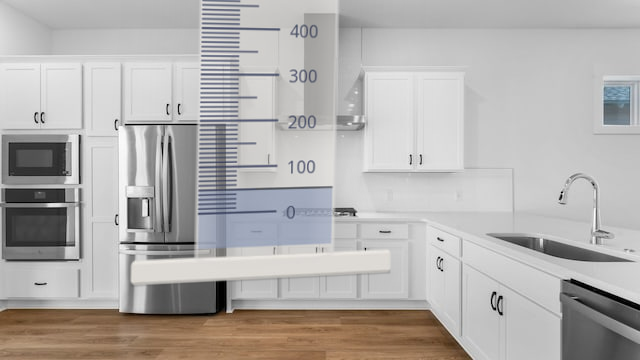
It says 50
